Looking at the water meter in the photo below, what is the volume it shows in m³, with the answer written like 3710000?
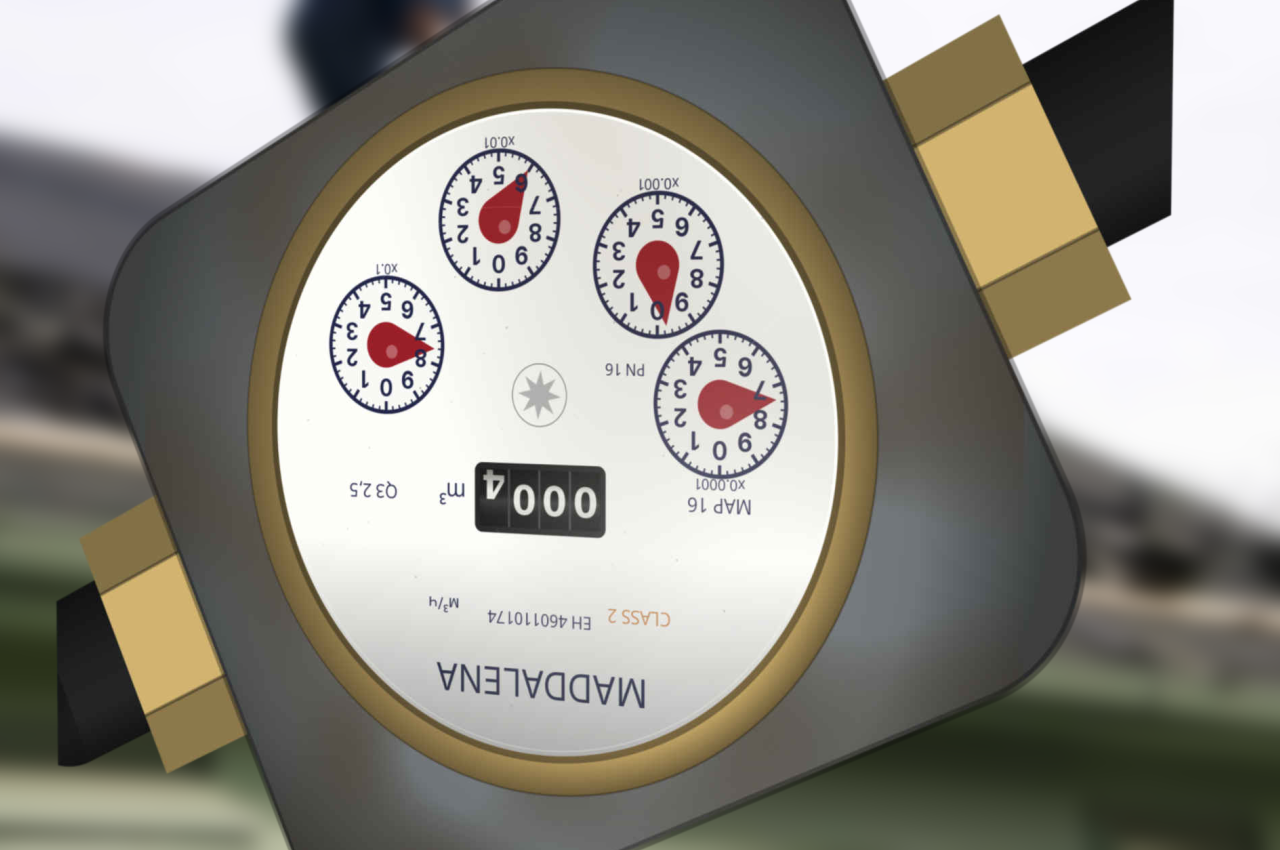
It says 3.7597
